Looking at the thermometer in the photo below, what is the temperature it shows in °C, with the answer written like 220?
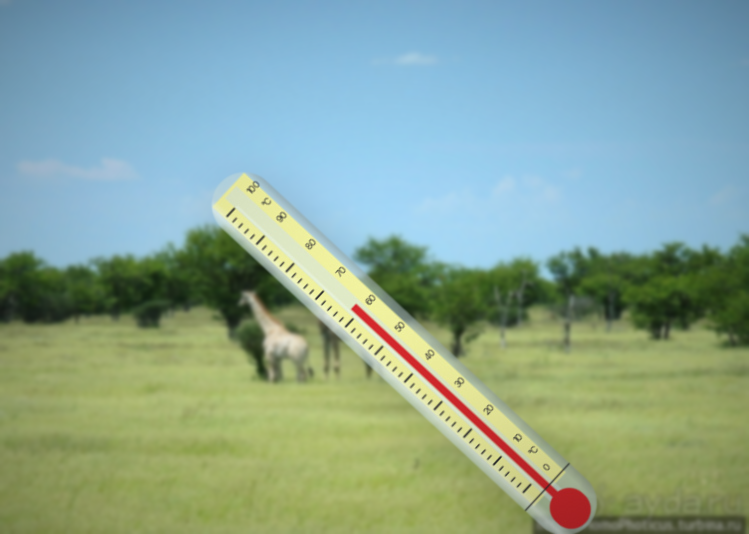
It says 62
